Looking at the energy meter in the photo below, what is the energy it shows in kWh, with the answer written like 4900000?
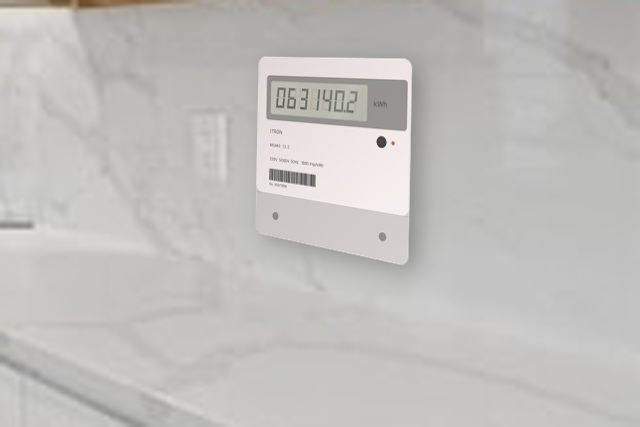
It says 63140.2
